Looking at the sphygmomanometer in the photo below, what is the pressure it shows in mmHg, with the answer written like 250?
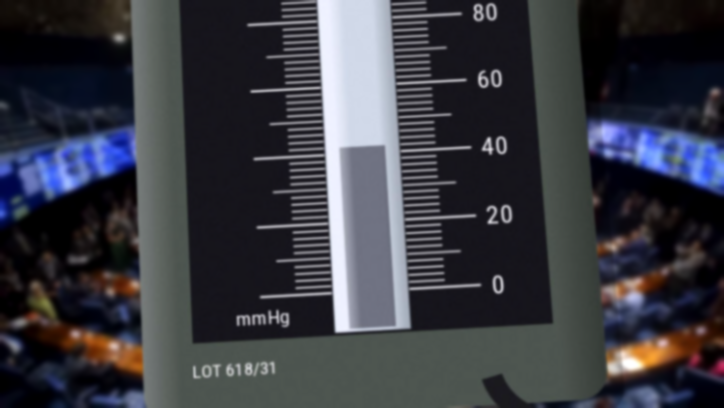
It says 42
